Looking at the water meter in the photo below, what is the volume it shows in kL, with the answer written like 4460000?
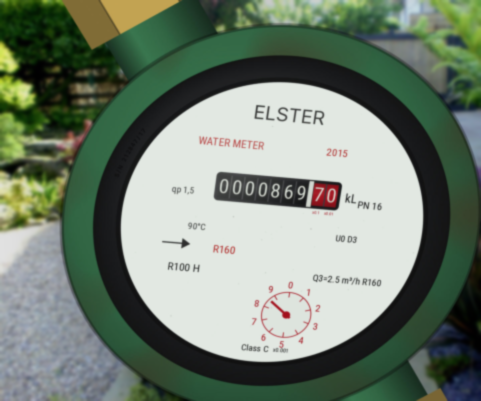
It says 869.708
